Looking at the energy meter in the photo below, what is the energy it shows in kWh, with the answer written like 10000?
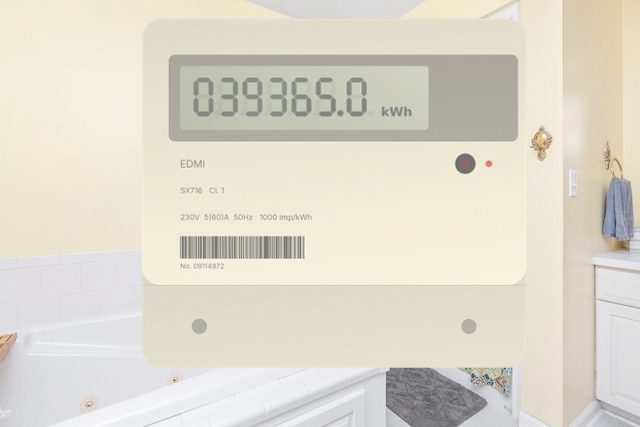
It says 39365.0
